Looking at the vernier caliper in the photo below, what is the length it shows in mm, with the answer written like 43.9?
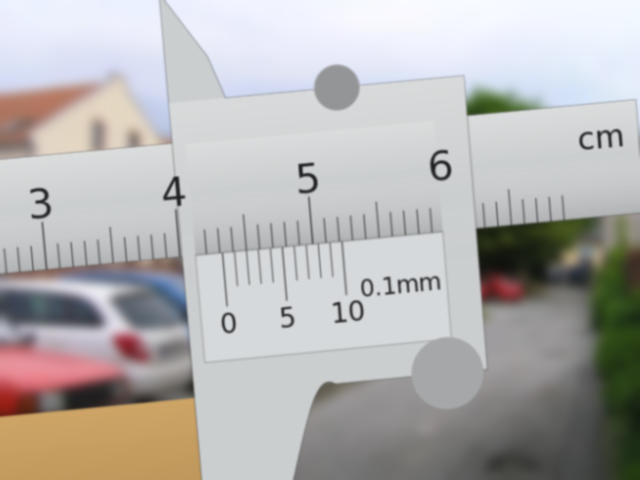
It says 43.2
